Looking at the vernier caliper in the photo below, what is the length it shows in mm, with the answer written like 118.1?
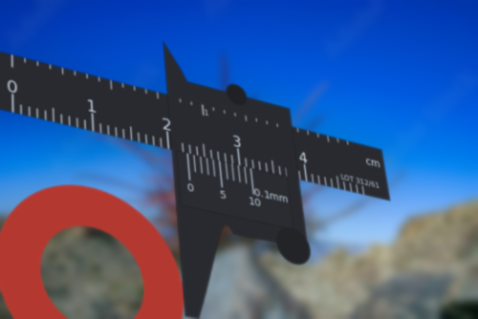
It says 22.6
